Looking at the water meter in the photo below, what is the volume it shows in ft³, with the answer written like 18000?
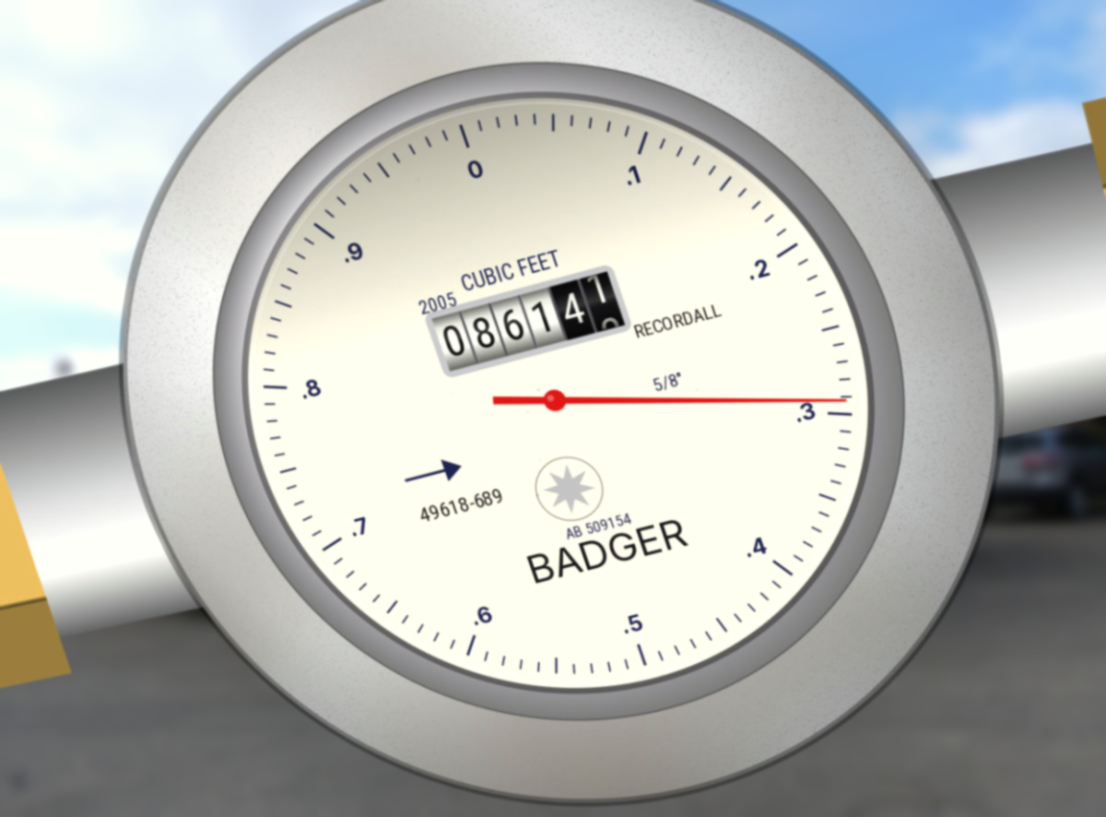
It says 86141.29
